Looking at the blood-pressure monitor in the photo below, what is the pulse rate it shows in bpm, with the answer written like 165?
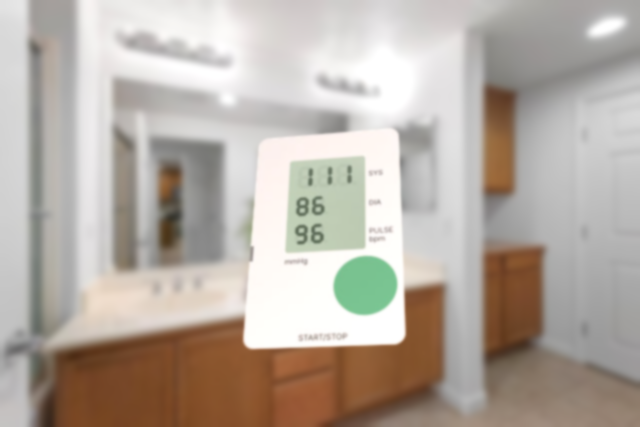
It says 96
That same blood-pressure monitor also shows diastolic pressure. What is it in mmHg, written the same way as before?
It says 86
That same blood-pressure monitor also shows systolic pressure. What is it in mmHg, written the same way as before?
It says 111
